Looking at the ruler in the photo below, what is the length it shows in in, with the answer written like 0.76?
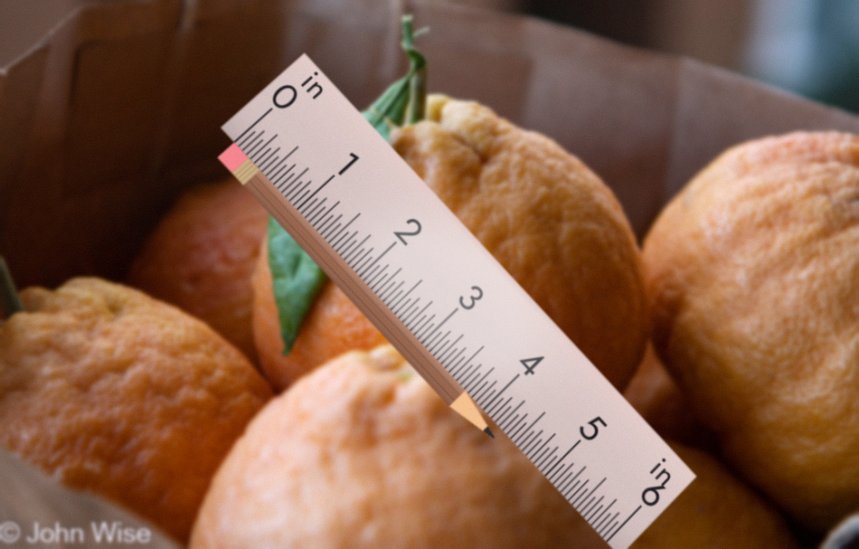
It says 4.3125
